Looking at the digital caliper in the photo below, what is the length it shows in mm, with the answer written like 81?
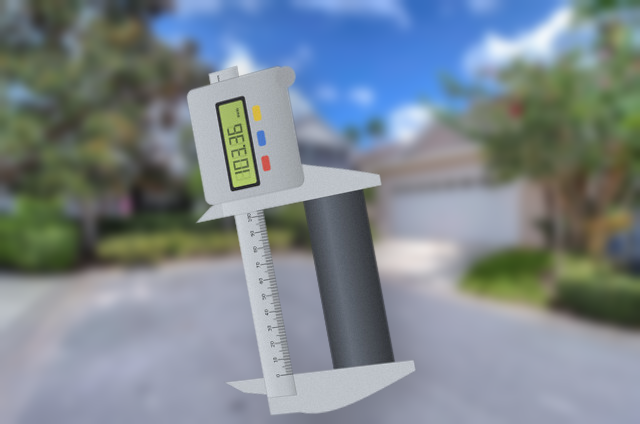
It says 103.36
